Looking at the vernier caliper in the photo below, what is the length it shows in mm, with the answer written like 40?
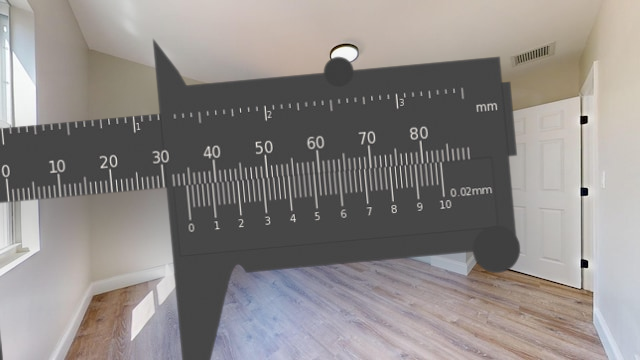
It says 34.5
